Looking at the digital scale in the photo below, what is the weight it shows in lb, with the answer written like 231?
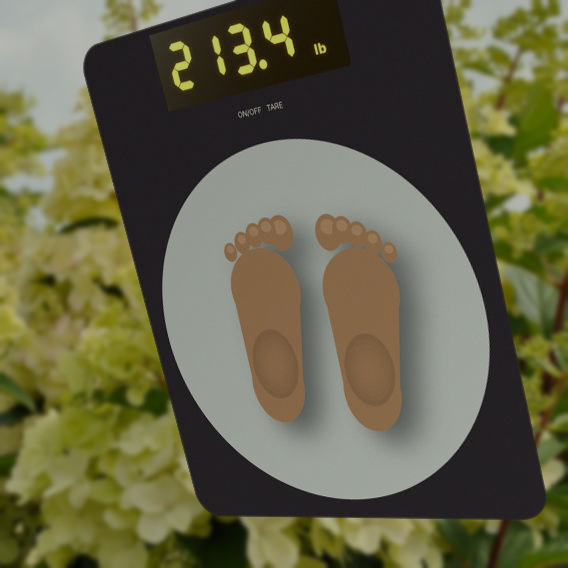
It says 213.4
